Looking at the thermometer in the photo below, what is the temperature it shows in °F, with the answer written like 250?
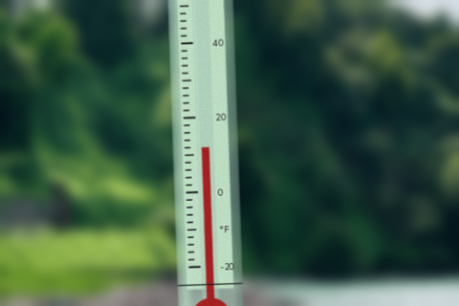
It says 12
